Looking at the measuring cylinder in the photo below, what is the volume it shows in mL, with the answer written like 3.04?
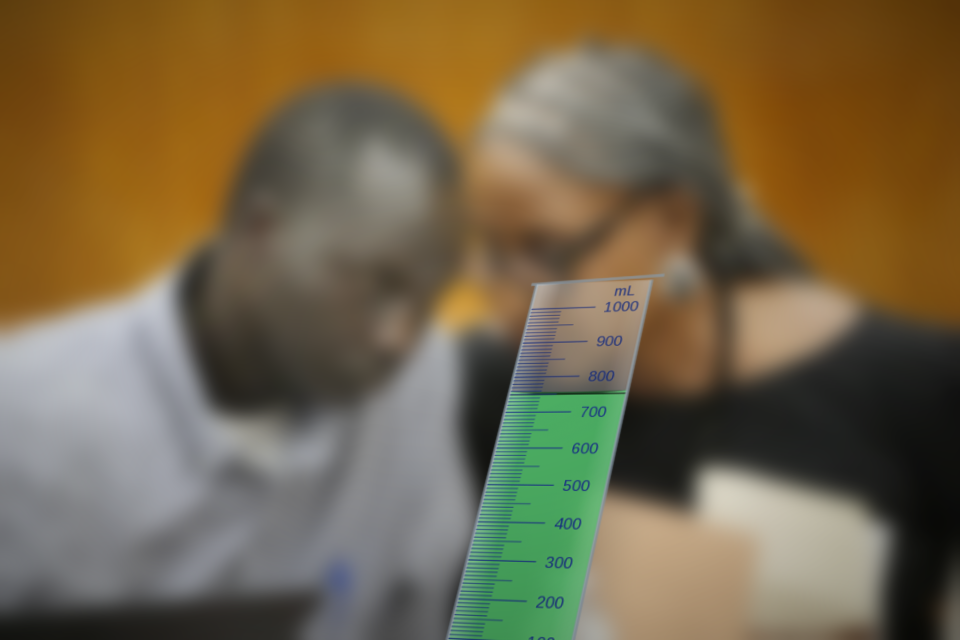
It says 750
